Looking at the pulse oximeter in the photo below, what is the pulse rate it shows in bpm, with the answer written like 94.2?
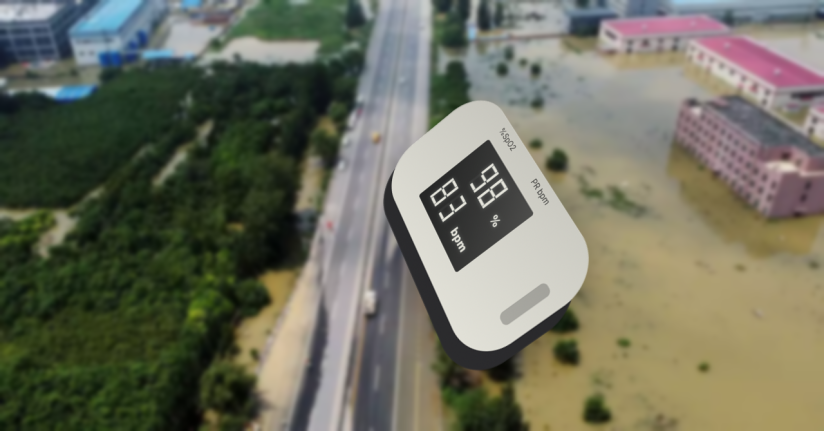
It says 83
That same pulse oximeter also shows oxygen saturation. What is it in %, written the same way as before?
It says 98
